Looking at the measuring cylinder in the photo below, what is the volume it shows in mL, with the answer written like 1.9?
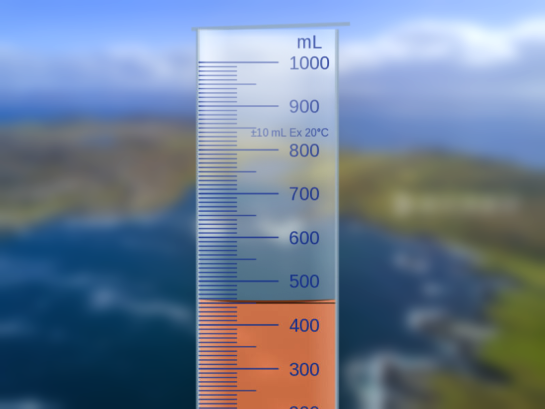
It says 450
